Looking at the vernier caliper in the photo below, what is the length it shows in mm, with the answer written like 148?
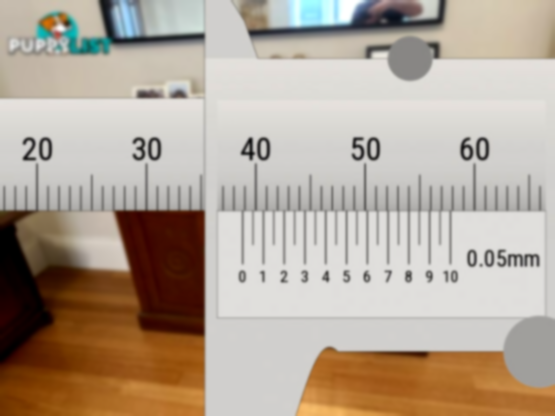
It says 38.8
